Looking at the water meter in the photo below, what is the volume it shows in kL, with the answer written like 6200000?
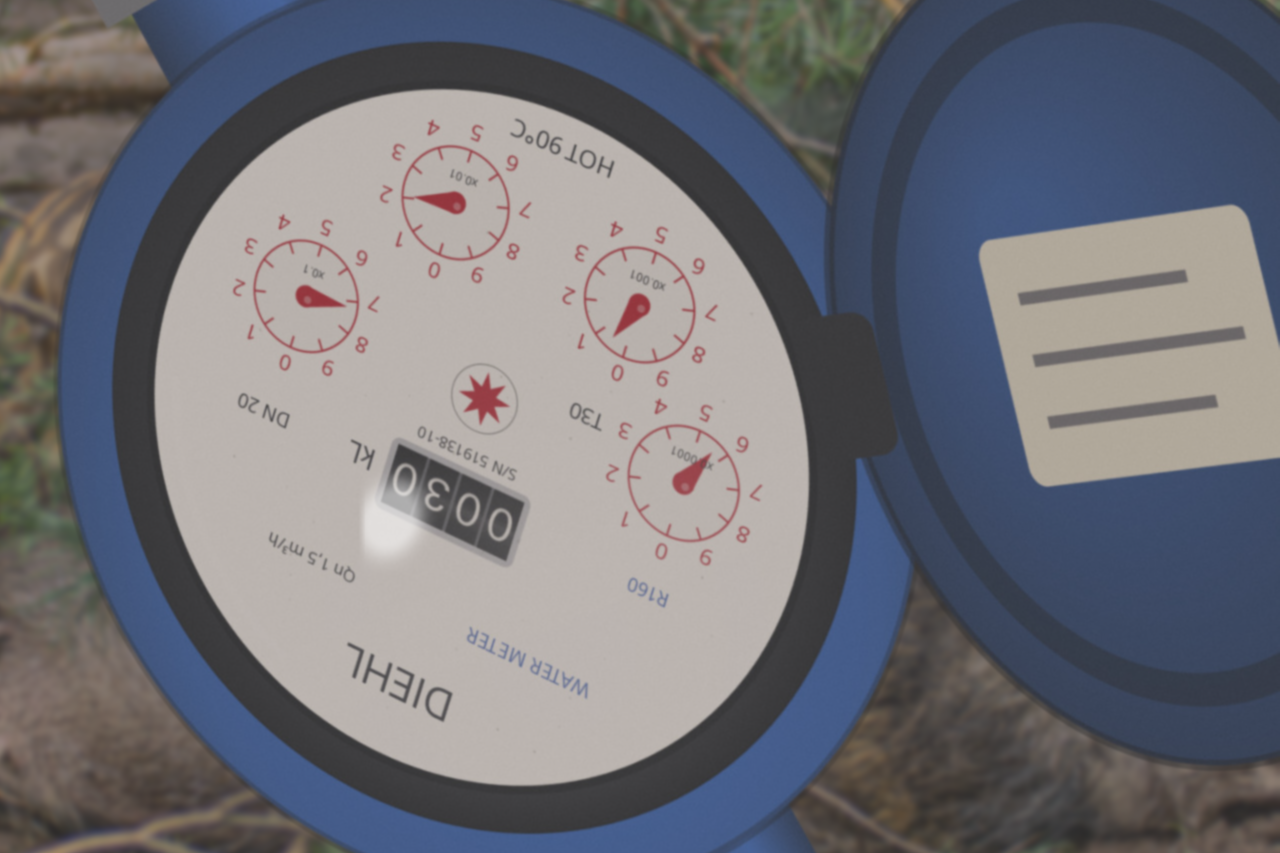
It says 30.7205
